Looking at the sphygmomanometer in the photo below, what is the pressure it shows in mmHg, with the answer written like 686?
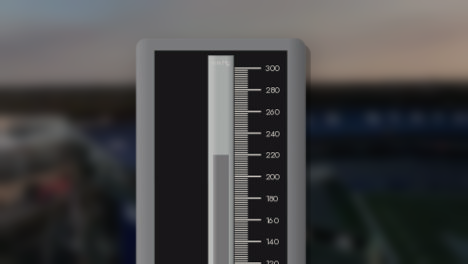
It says 220
